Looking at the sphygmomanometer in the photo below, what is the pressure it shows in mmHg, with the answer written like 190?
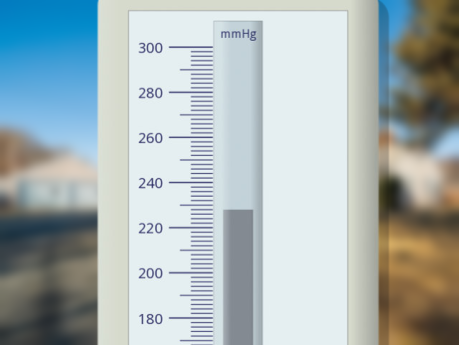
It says 228
